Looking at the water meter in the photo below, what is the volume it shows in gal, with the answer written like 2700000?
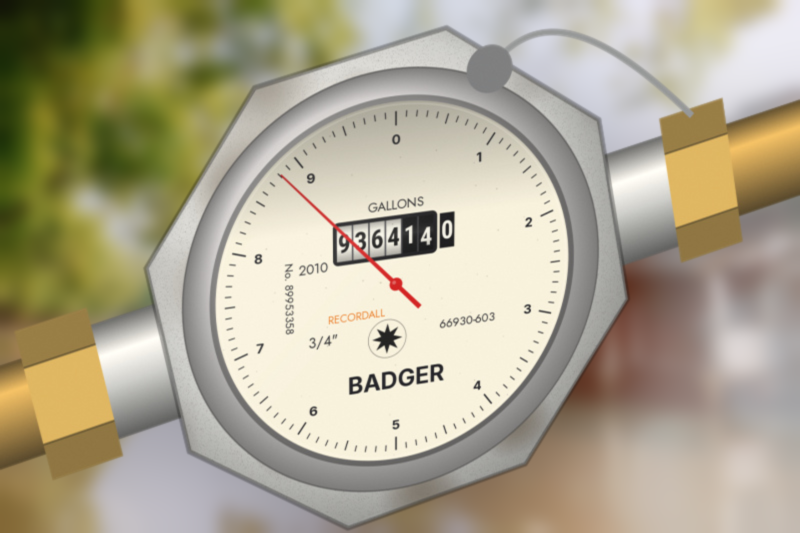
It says 9364138.8
